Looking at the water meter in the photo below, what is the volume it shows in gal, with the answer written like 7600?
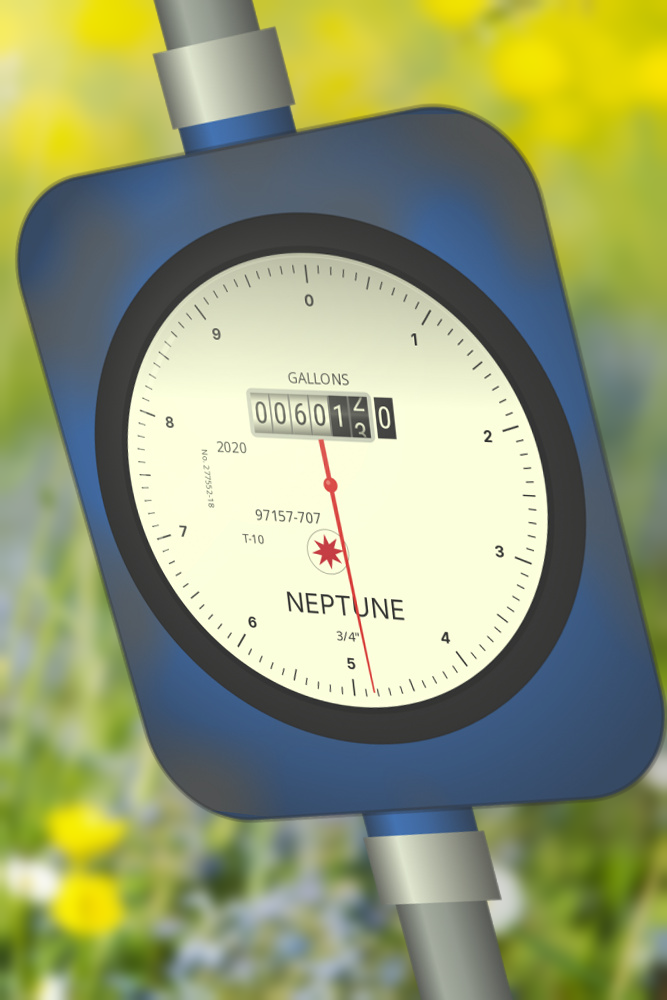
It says 60124.8
